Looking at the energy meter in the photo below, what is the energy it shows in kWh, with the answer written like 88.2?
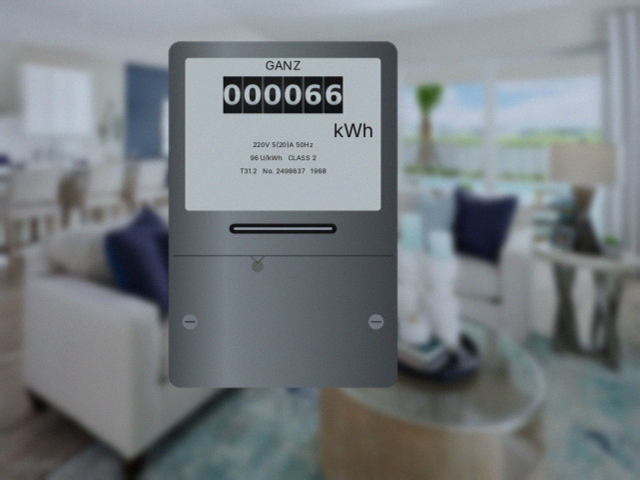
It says 66
